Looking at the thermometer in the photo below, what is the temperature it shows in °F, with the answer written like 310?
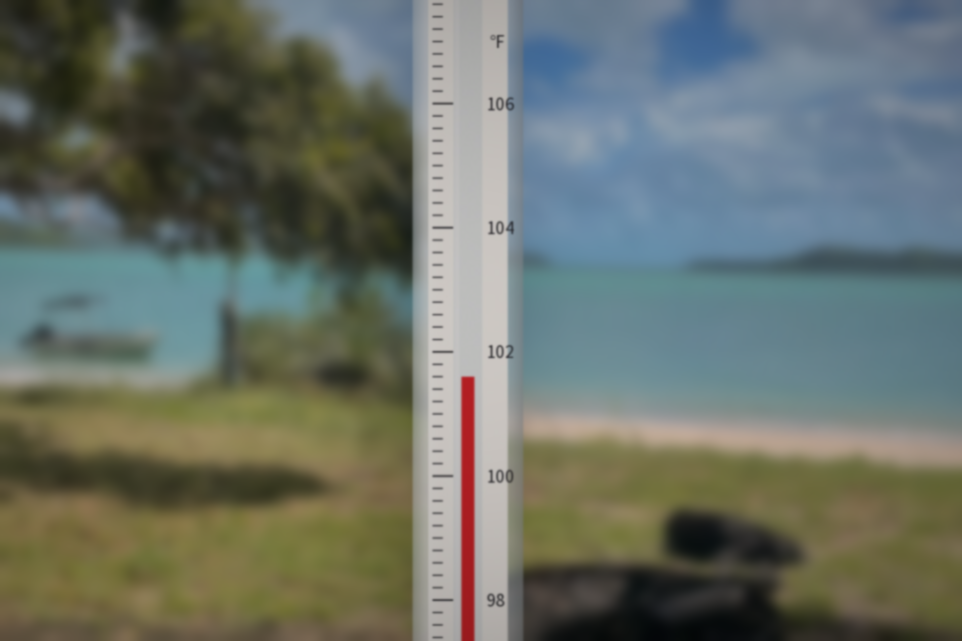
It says 101.6
